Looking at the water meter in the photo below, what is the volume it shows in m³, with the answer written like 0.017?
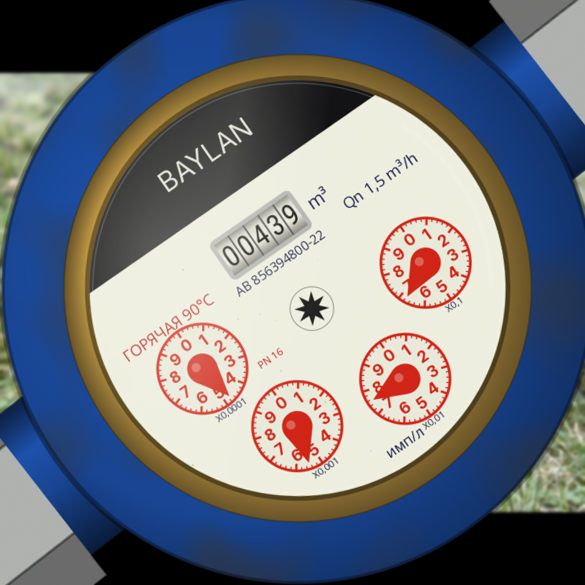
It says 439.6754
